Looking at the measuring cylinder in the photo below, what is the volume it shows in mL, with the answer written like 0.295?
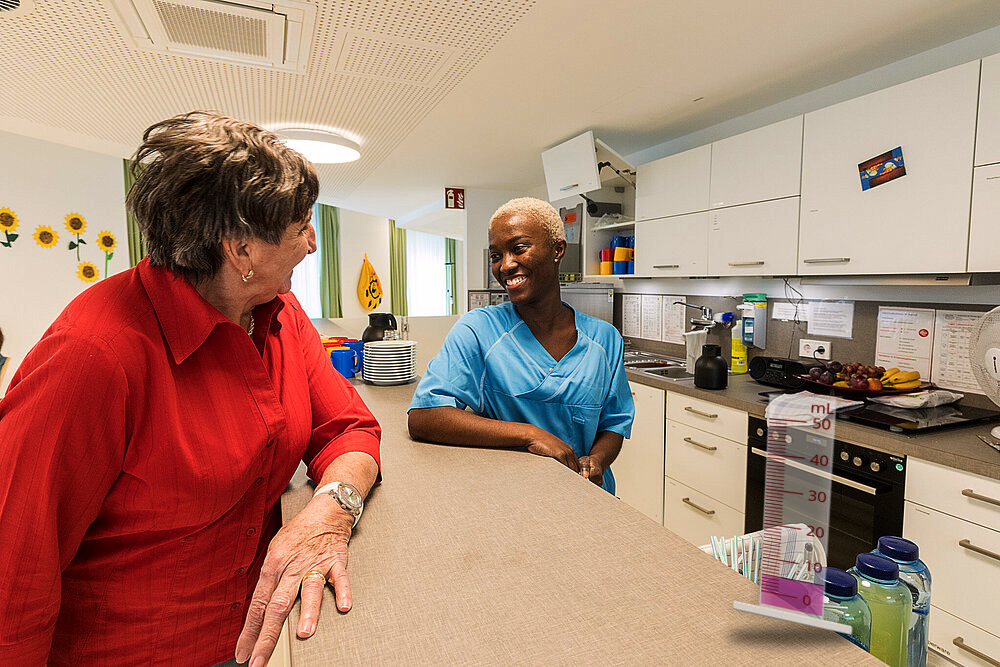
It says 5
